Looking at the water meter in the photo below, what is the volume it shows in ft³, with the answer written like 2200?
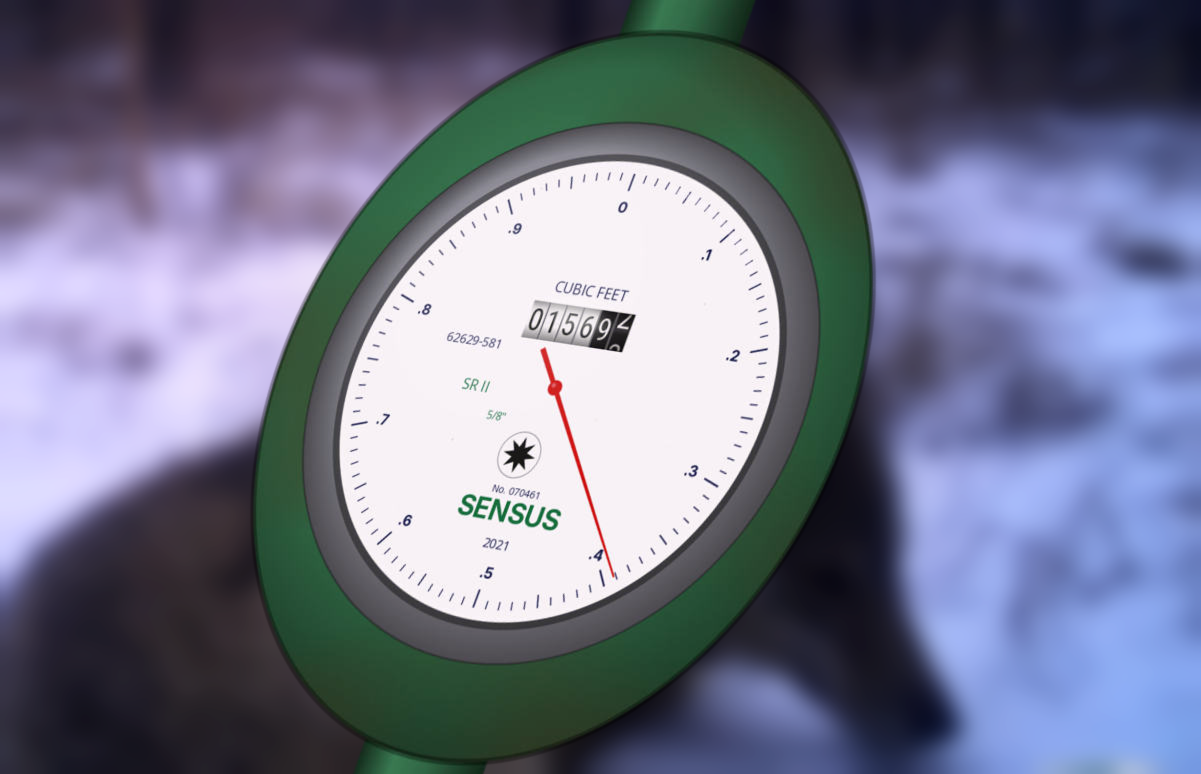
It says 15692.39
